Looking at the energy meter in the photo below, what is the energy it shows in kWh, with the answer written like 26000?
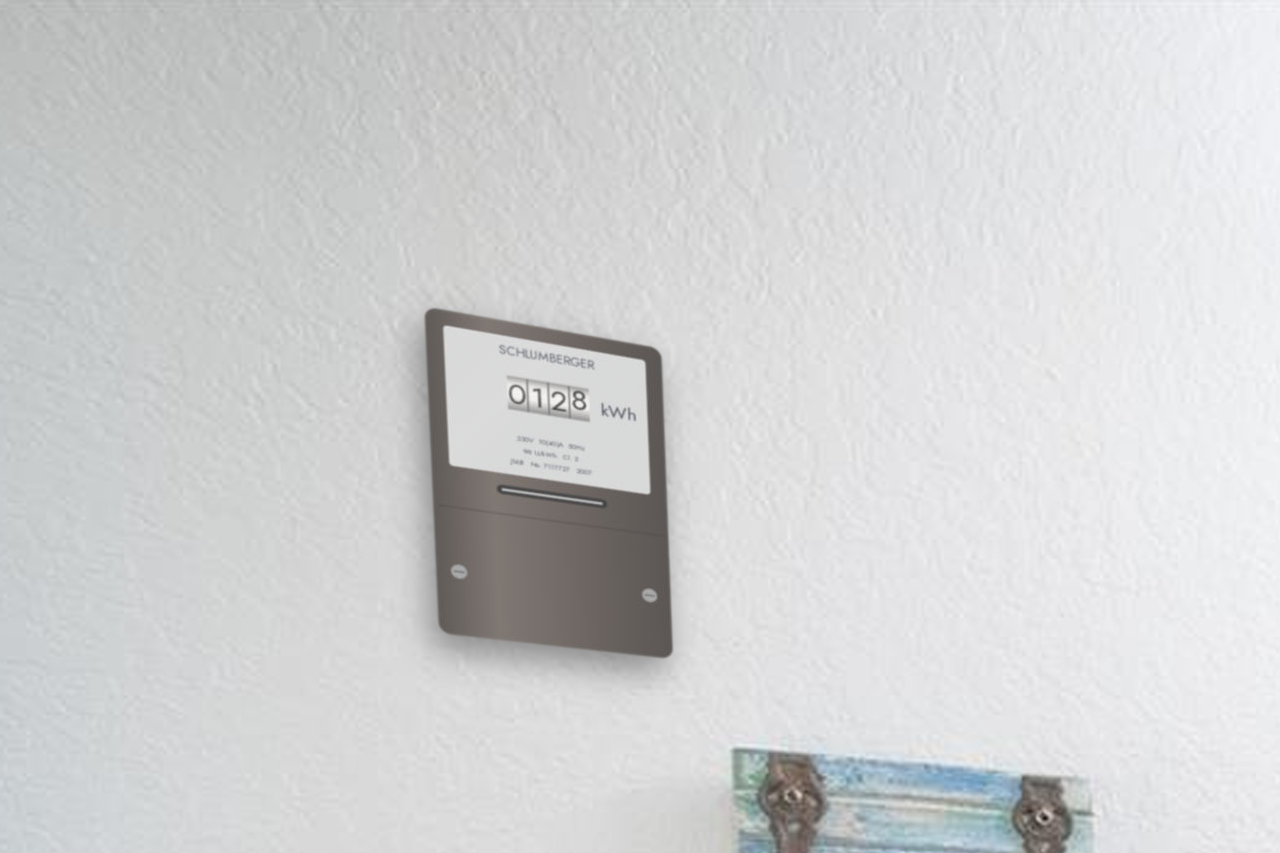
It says 128
